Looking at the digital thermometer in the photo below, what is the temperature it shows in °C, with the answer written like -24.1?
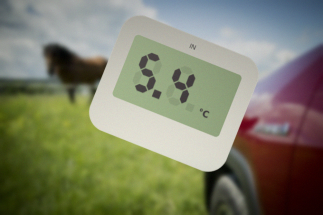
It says 5.4
